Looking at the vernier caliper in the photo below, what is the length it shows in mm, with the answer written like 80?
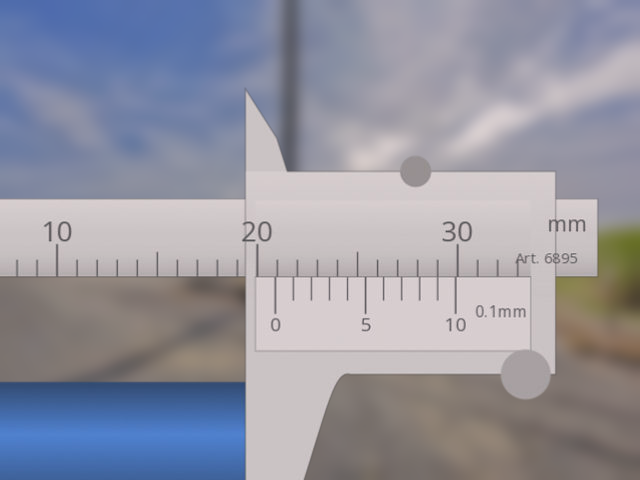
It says 20.9
